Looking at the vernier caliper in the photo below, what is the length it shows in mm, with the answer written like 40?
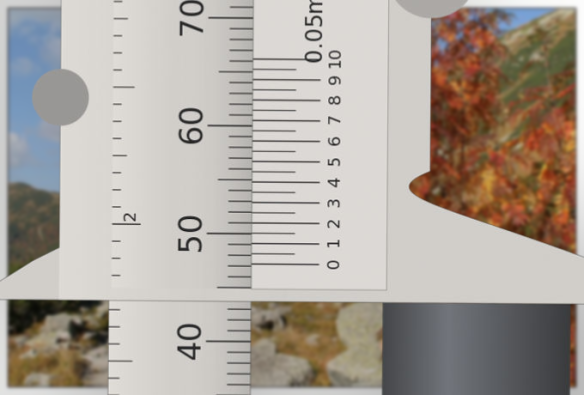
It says 47.2
